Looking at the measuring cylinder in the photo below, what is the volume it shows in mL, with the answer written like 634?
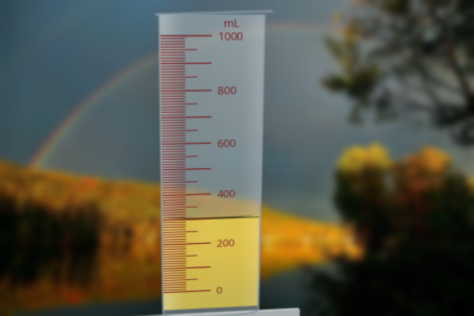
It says 300
